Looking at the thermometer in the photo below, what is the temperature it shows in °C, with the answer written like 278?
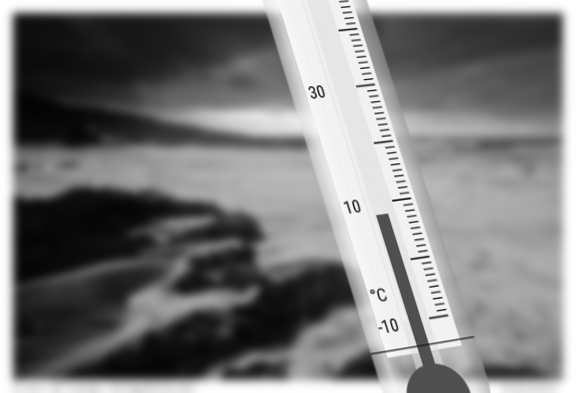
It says 8
